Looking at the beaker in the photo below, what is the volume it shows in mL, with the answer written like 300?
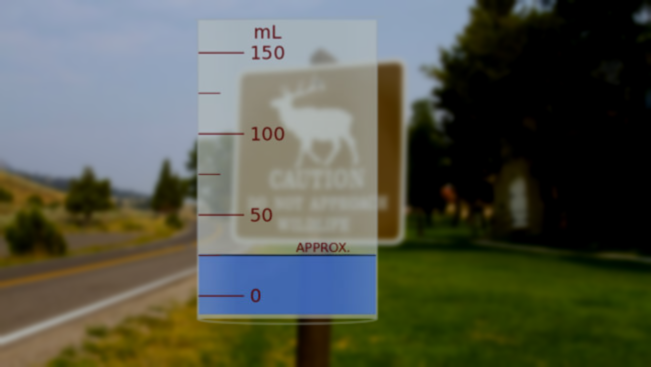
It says 25
